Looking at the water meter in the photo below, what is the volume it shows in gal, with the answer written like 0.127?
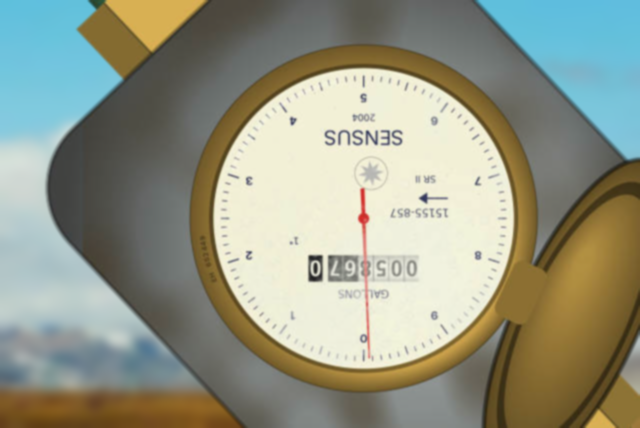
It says 58669.9
